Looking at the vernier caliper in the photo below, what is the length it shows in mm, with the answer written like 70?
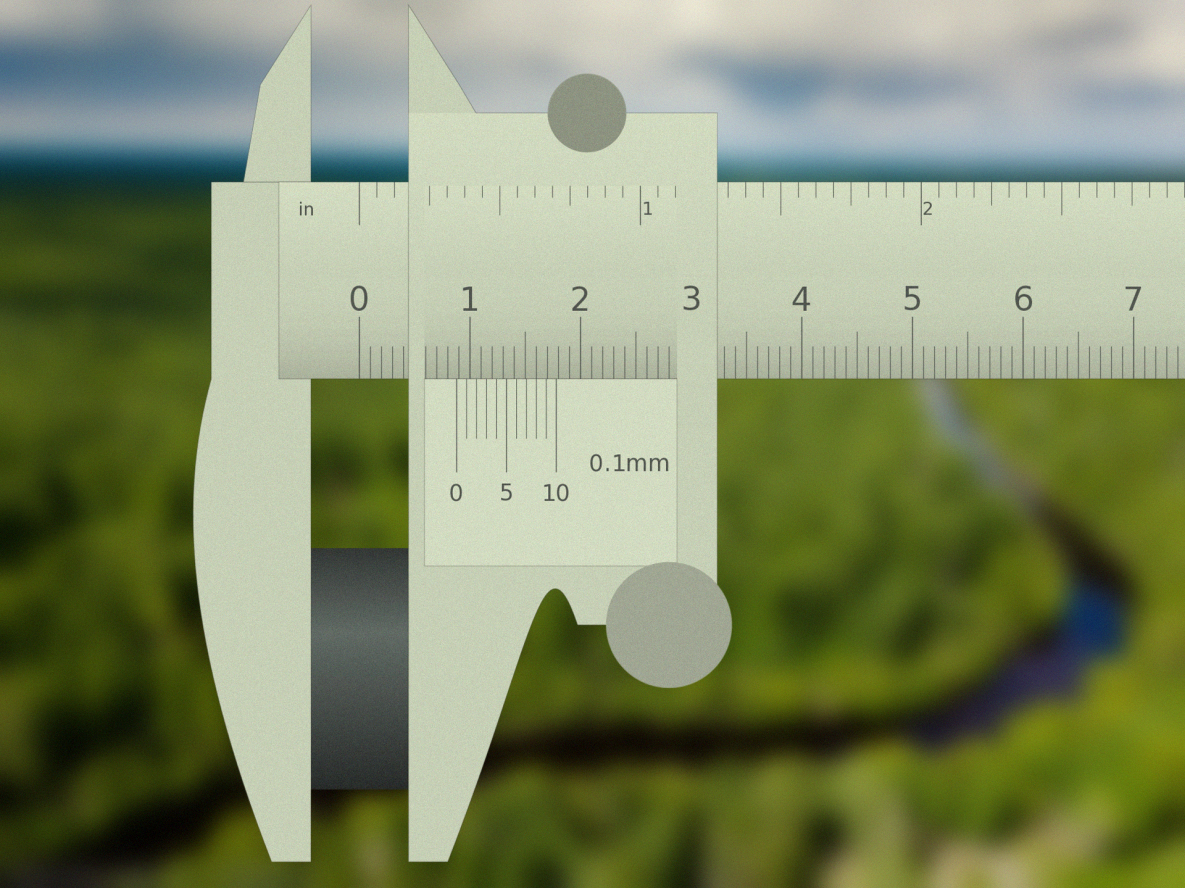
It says 8.8
